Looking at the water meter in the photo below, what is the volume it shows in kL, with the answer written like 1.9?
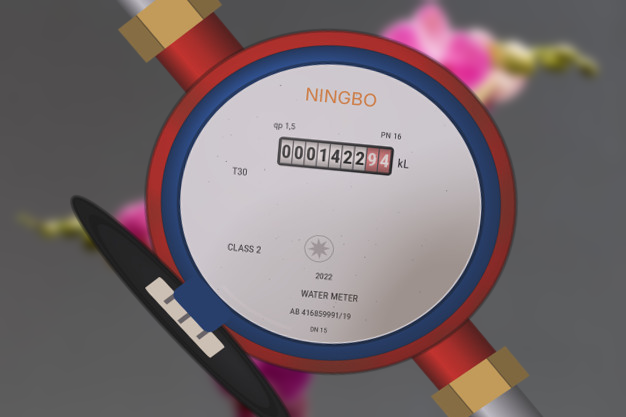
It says 1422.94
